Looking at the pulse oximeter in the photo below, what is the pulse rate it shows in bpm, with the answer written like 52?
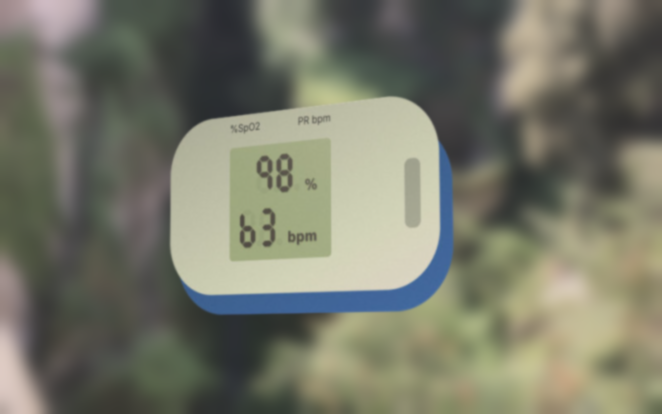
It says 63
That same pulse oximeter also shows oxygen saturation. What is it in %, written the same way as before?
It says 98
